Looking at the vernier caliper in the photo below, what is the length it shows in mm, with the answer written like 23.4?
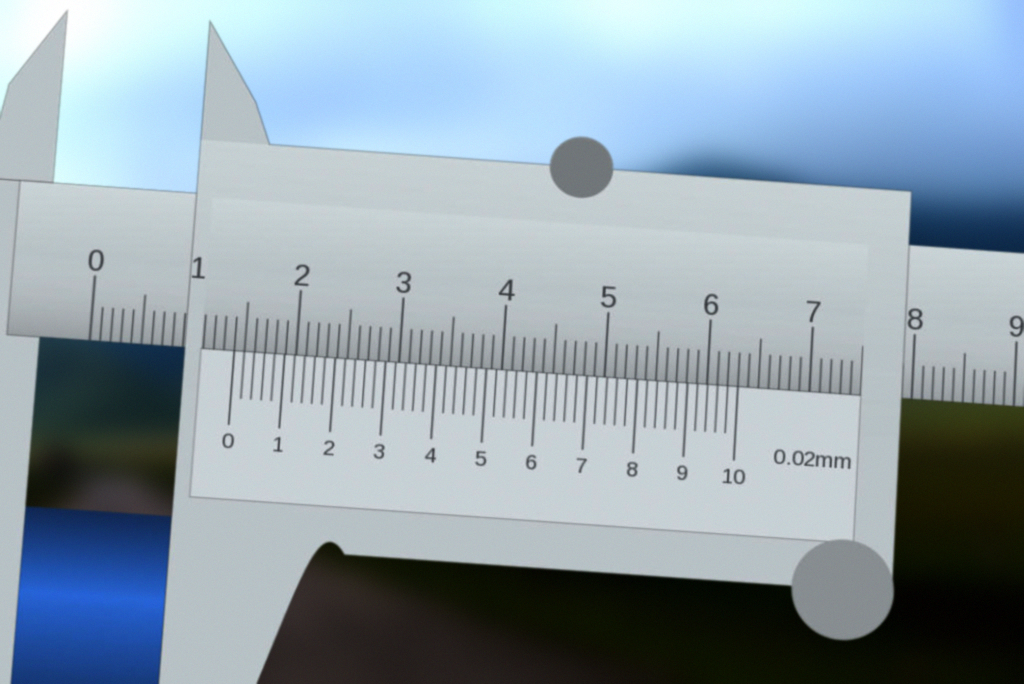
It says 14.0
